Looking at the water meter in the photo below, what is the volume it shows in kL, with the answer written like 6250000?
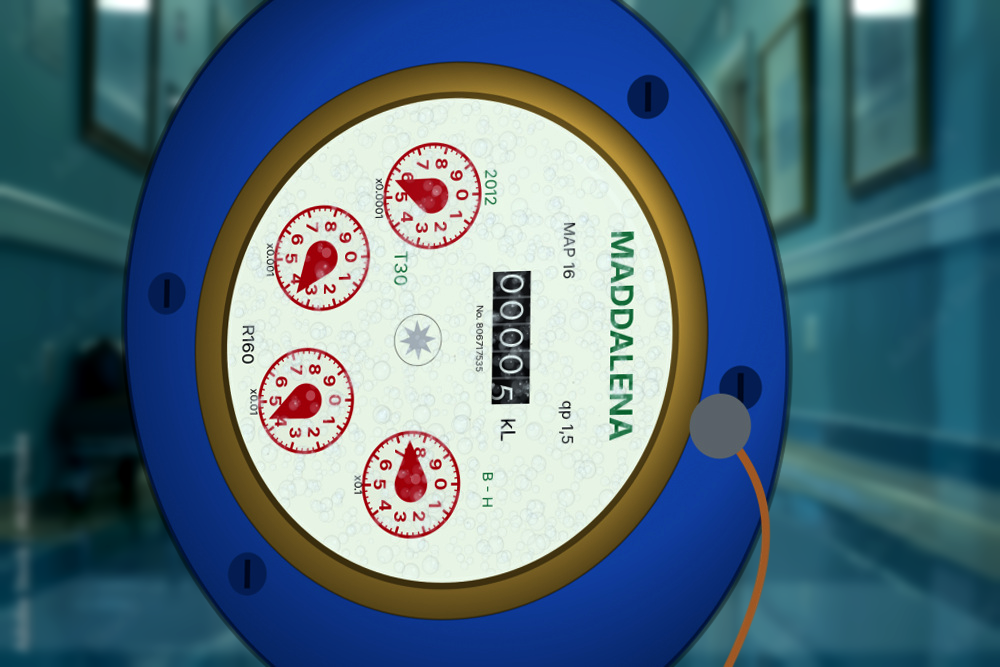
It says 4.7435
